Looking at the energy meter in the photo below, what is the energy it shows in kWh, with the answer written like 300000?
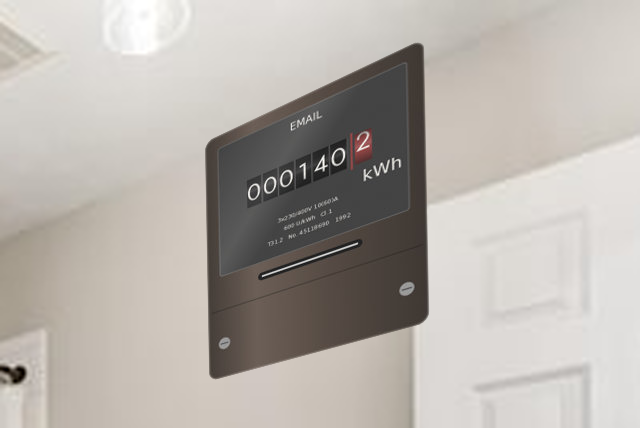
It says 140.2
